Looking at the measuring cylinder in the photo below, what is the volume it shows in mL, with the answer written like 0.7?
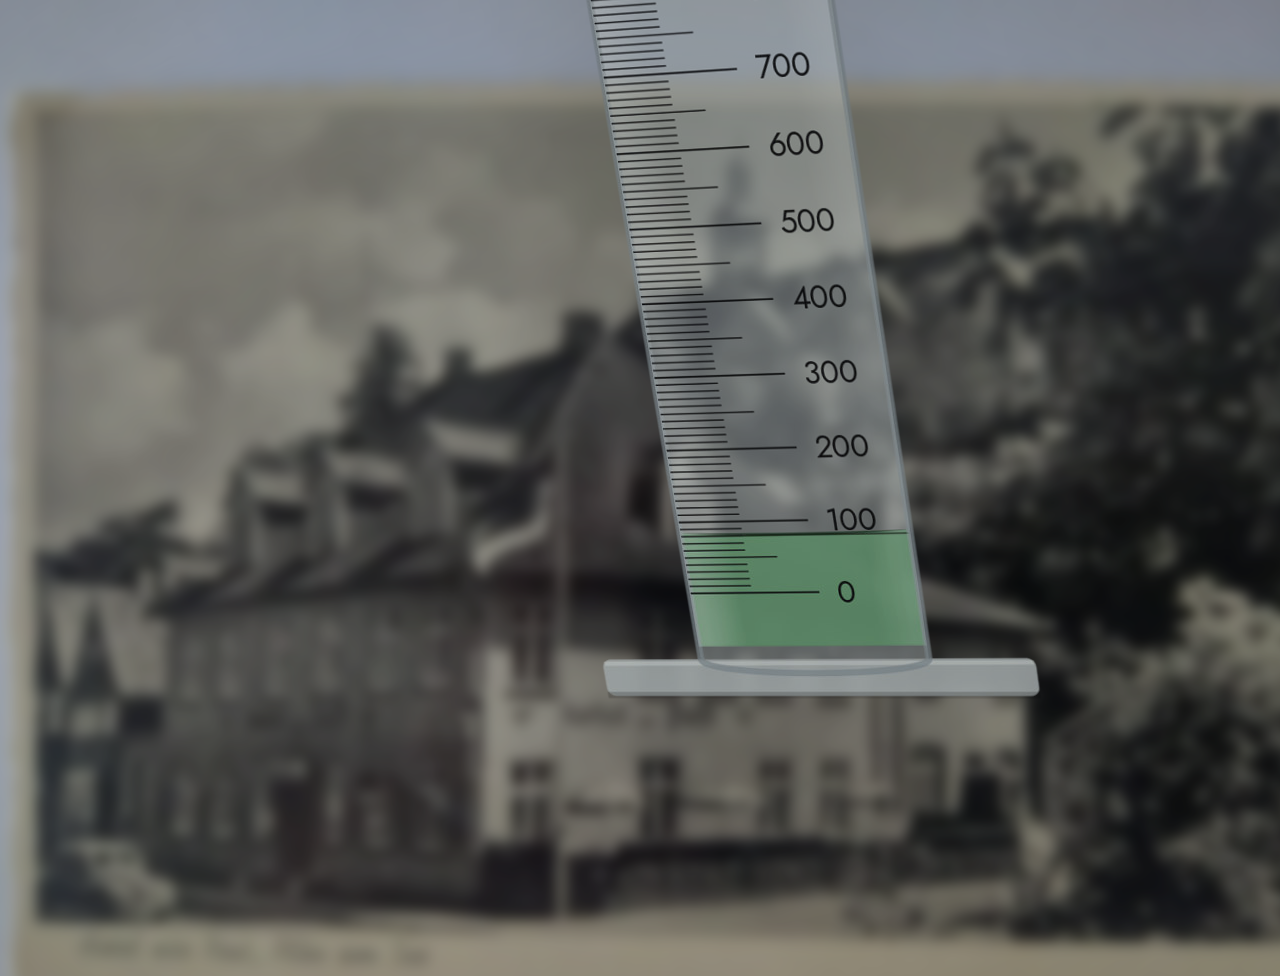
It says 80
